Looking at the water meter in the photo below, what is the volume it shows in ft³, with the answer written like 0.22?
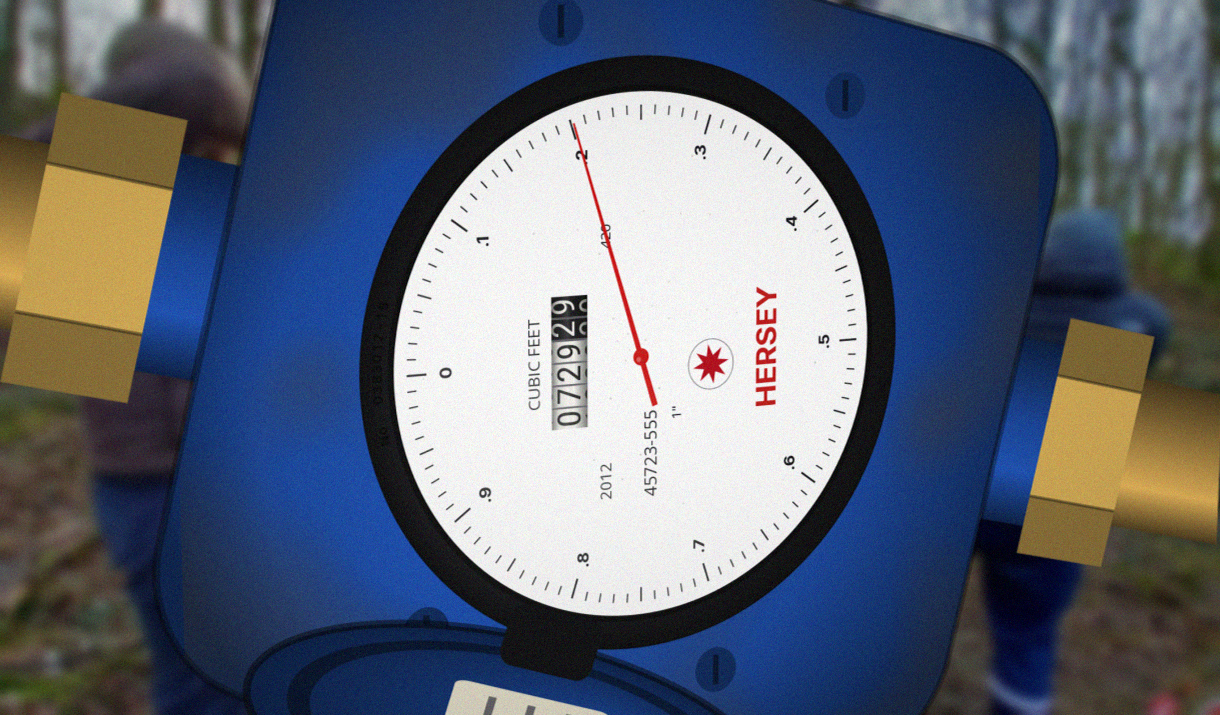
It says 72929.20
